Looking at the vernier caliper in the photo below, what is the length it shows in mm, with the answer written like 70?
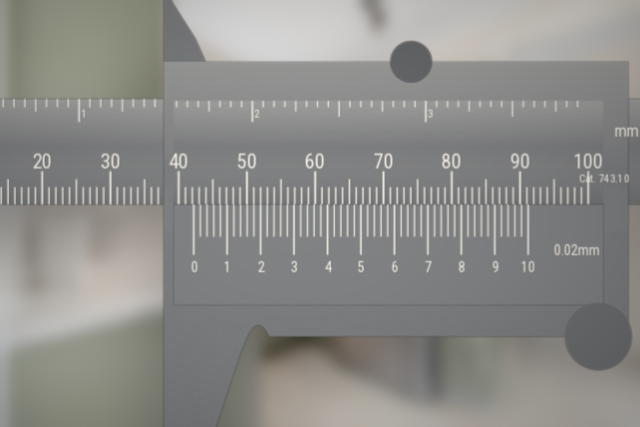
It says 42.2
